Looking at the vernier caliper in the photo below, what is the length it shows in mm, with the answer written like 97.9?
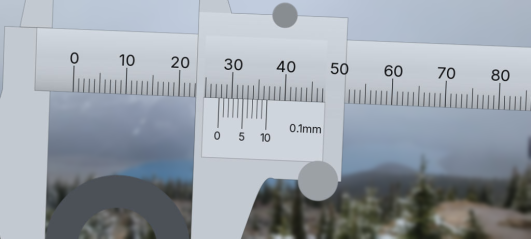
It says 27.6
